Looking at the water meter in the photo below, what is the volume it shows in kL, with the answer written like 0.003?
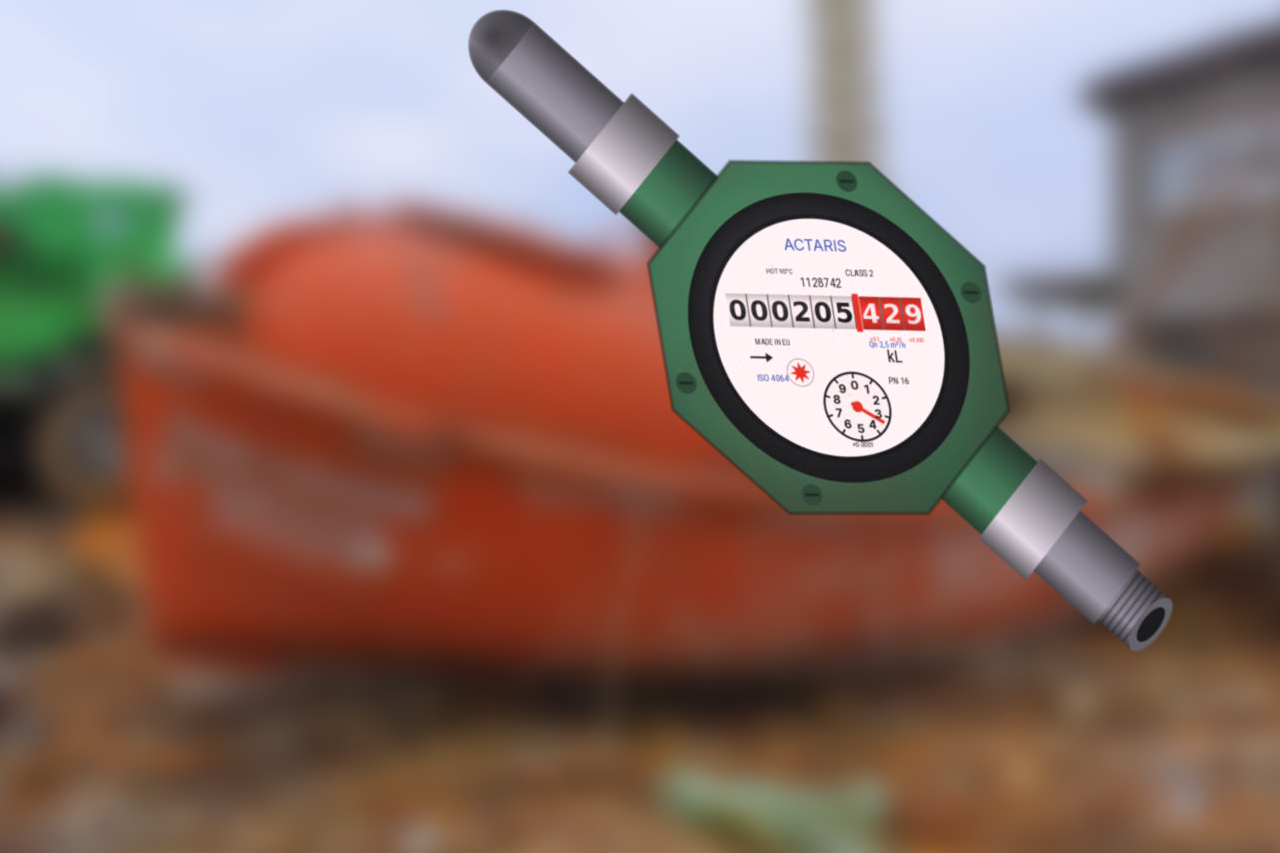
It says 205.4293
